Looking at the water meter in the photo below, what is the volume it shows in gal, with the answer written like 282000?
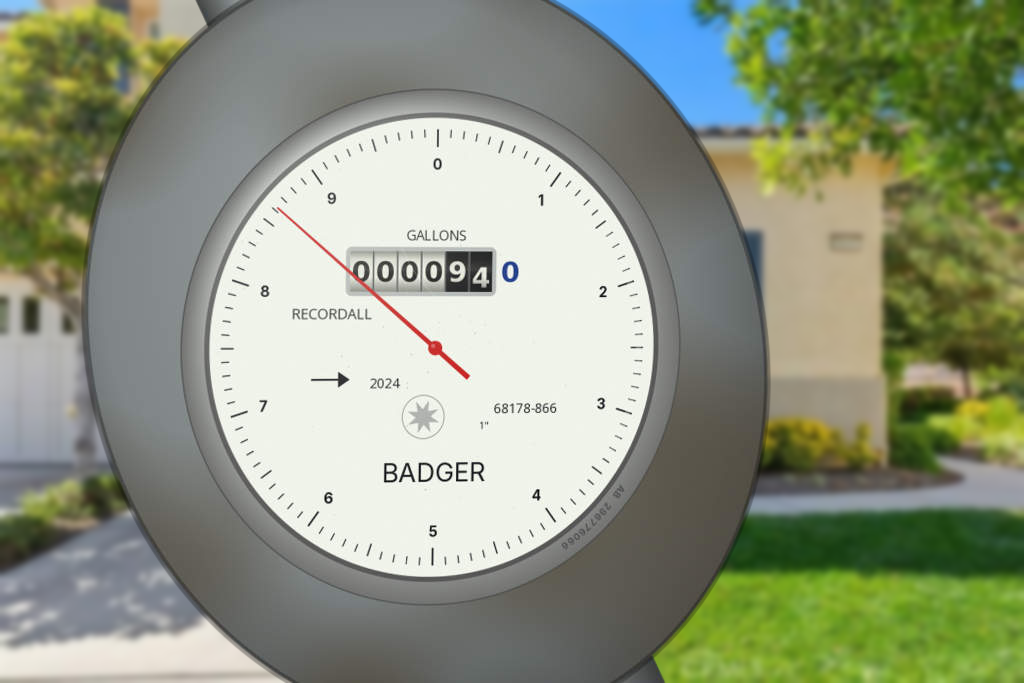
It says 938.6
